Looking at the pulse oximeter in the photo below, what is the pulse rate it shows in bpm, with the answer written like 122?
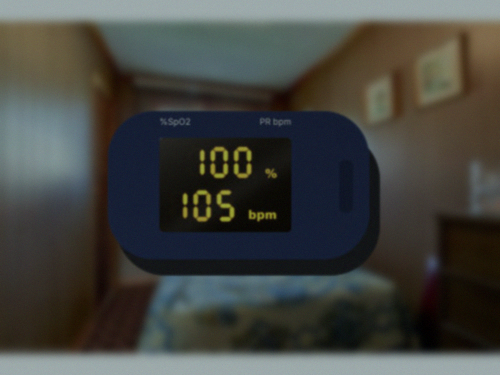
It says 105
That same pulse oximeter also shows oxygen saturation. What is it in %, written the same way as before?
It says 100
